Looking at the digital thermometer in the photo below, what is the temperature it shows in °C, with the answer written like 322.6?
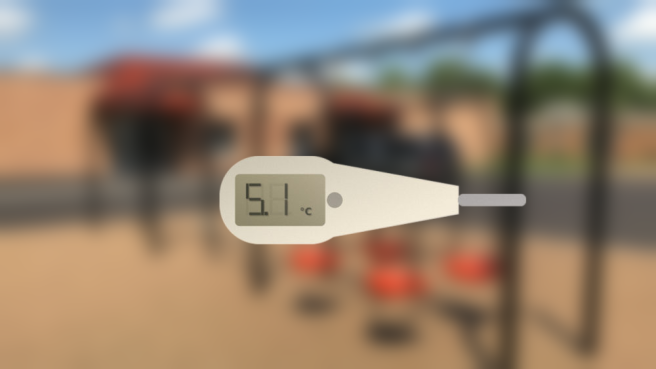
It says 5.1
